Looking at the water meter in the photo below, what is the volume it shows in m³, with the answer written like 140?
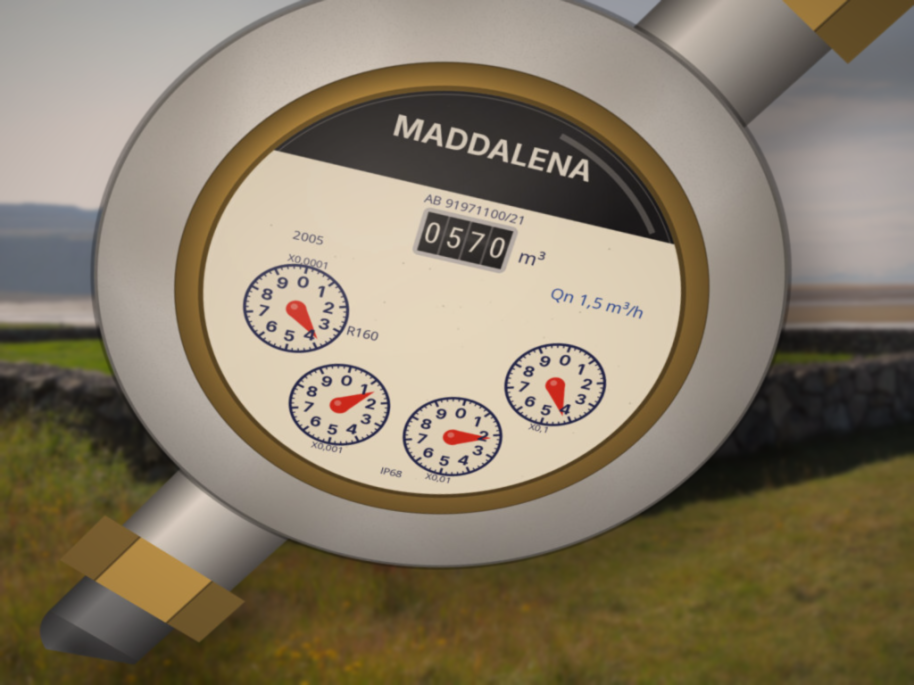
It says 570.4213
